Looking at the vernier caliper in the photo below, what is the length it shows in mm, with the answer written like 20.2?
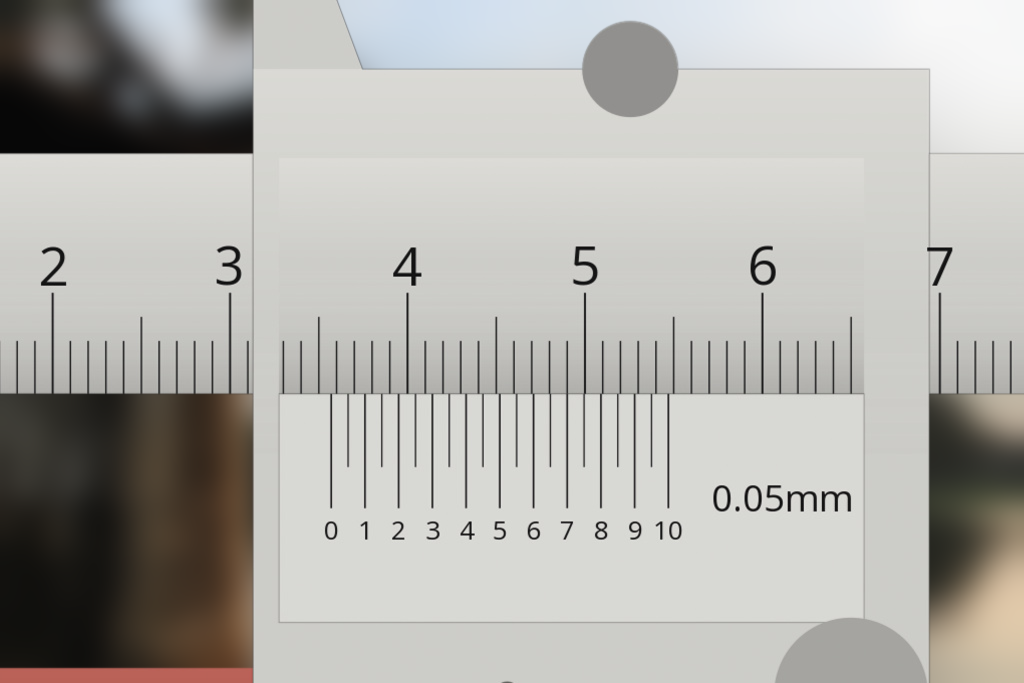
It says 35.7
